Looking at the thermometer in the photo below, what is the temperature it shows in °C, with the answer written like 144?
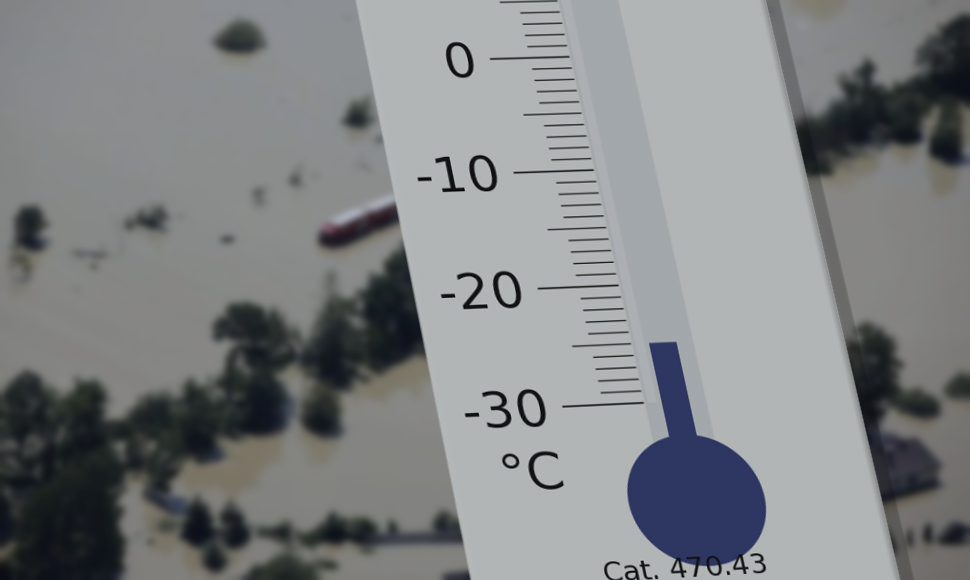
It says -25
